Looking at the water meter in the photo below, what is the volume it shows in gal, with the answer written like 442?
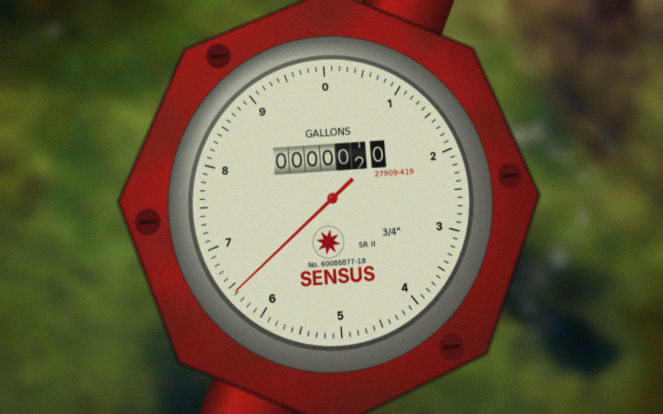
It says 16.4
